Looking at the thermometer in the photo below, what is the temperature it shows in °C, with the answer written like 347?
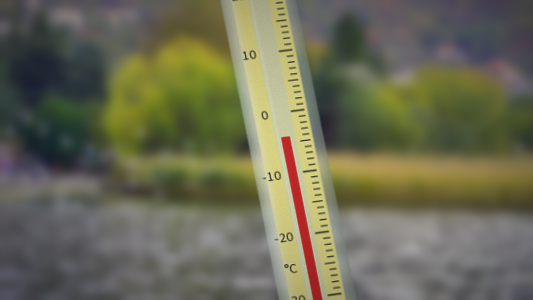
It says -4
